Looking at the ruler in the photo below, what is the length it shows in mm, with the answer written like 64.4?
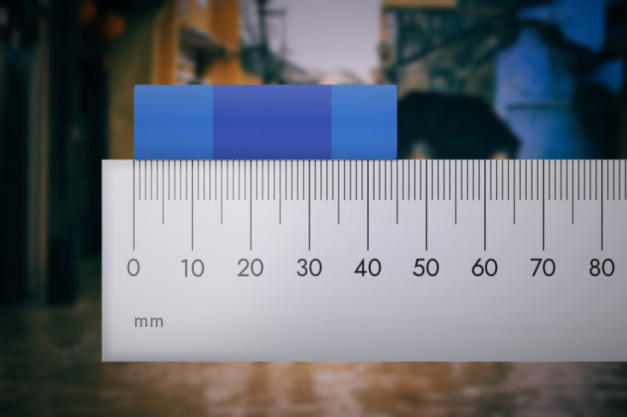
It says 45
